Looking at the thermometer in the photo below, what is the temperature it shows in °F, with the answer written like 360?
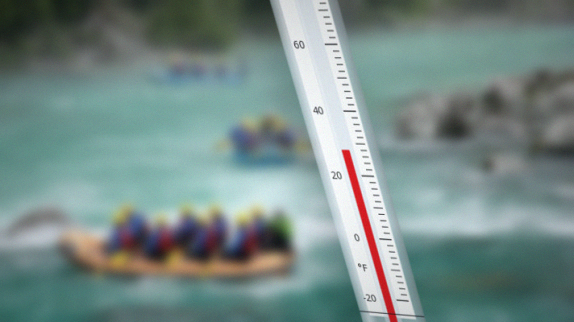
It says 28
